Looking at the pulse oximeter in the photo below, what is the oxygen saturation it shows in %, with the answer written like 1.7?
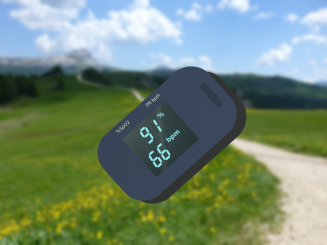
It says 91
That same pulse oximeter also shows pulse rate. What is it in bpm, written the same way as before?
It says 66
